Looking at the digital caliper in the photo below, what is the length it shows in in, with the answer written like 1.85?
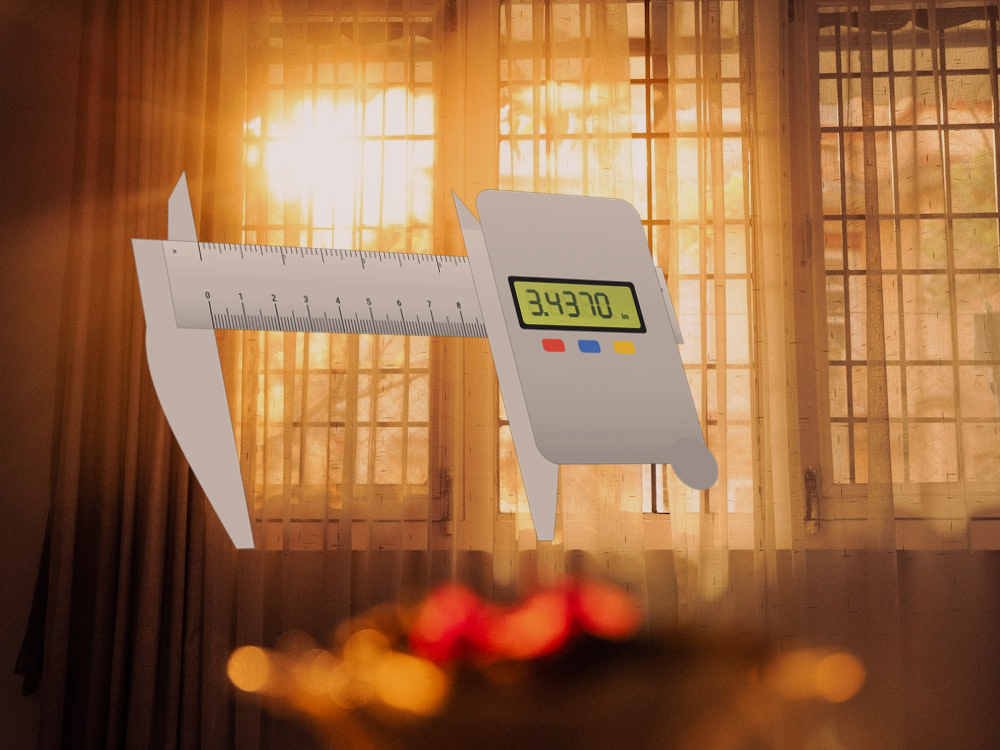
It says 3.4370
